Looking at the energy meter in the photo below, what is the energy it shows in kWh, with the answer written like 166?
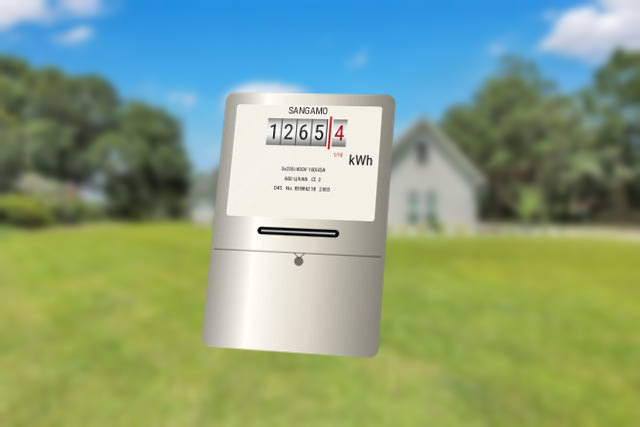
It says 1265.4
